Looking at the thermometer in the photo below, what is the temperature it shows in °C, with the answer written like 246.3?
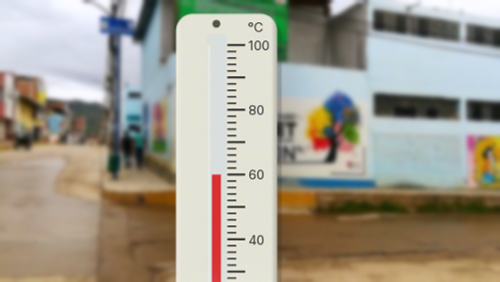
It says 60
